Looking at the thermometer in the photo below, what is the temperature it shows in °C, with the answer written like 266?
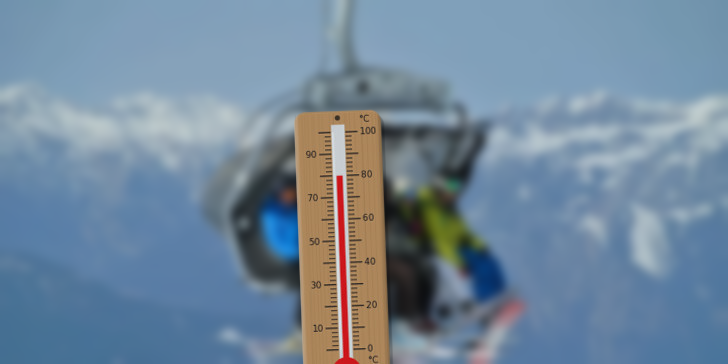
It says 80
